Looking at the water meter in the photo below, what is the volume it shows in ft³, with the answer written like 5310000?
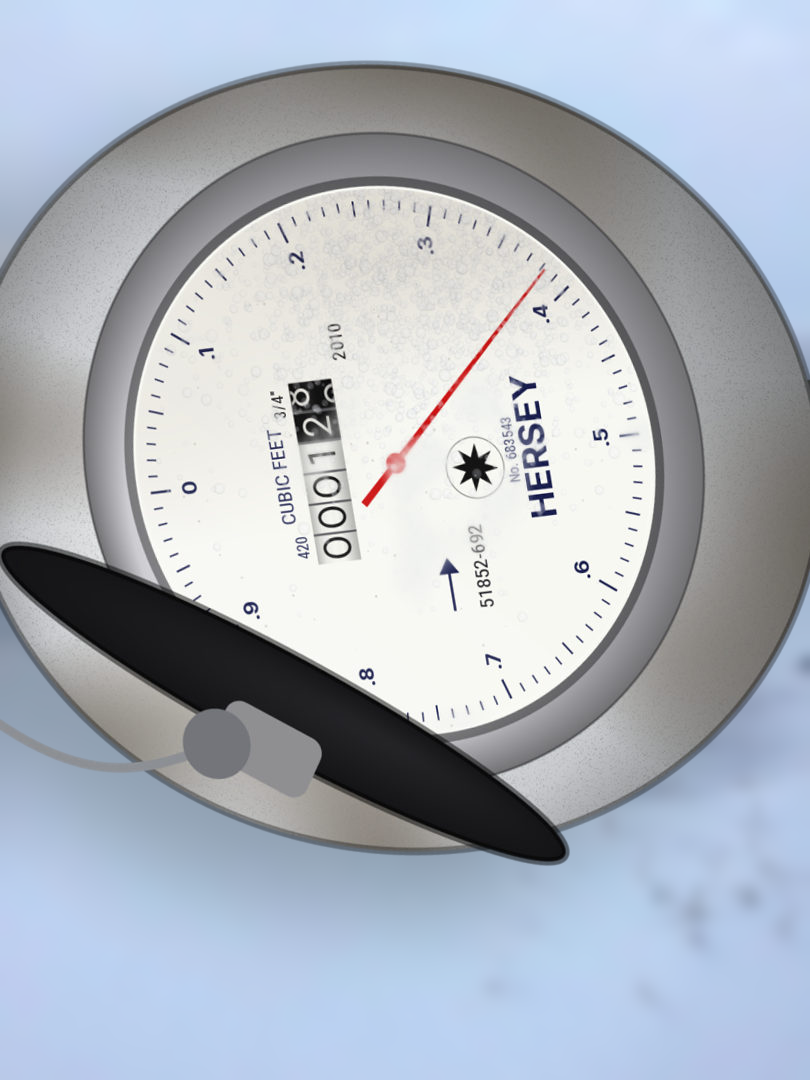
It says 128.38
